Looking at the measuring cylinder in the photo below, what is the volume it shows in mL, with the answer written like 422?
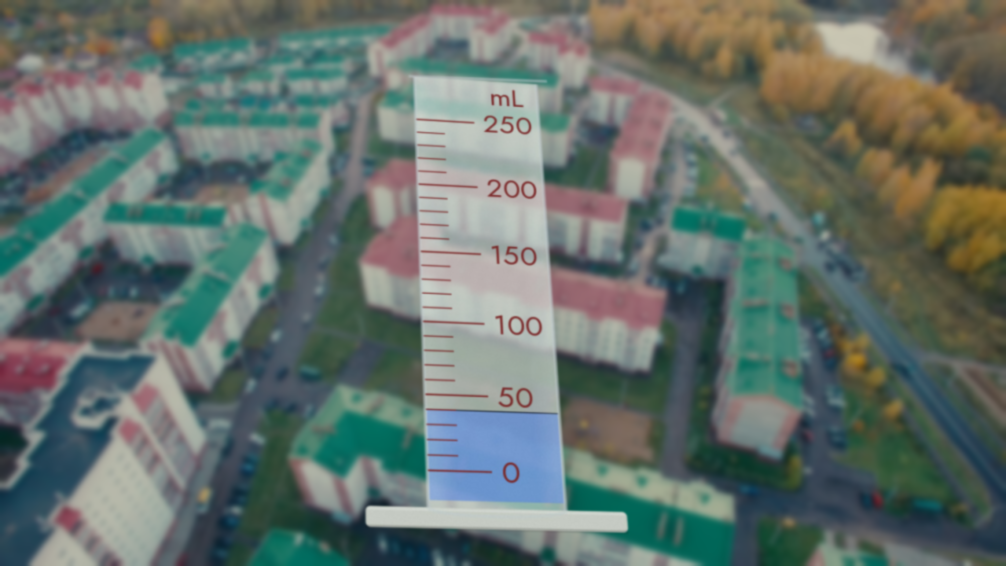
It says 40
